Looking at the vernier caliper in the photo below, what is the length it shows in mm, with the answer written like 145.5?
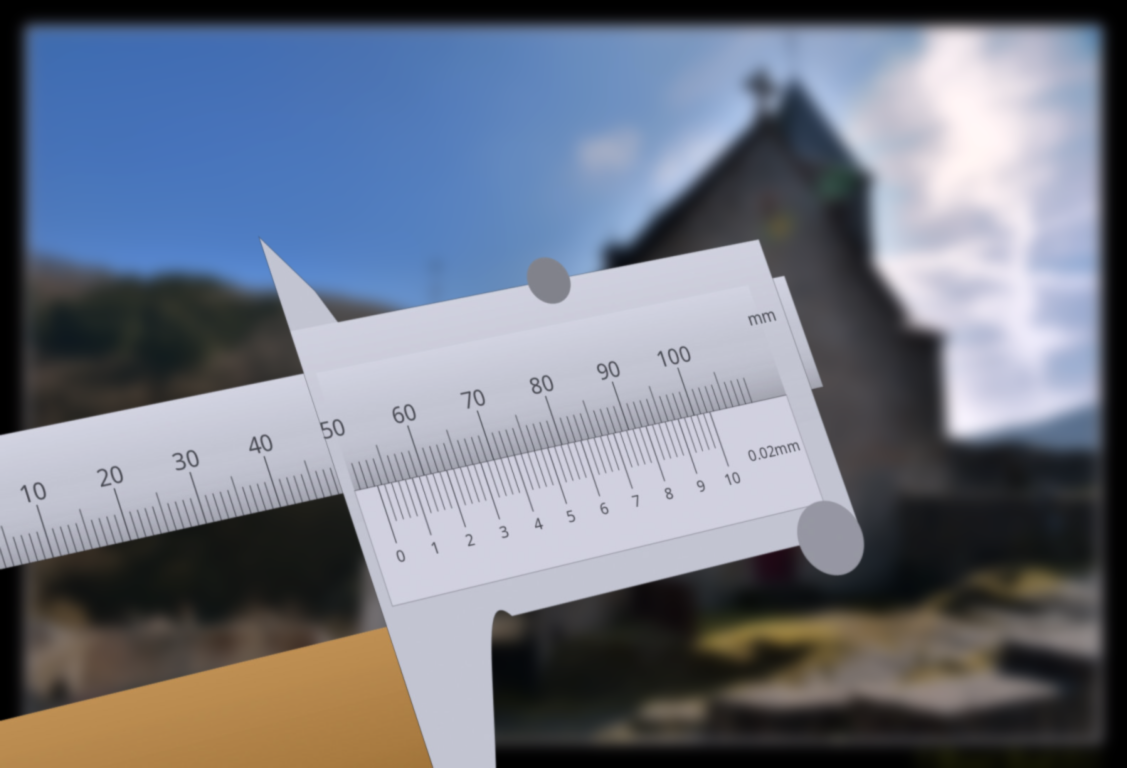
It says 53.4
